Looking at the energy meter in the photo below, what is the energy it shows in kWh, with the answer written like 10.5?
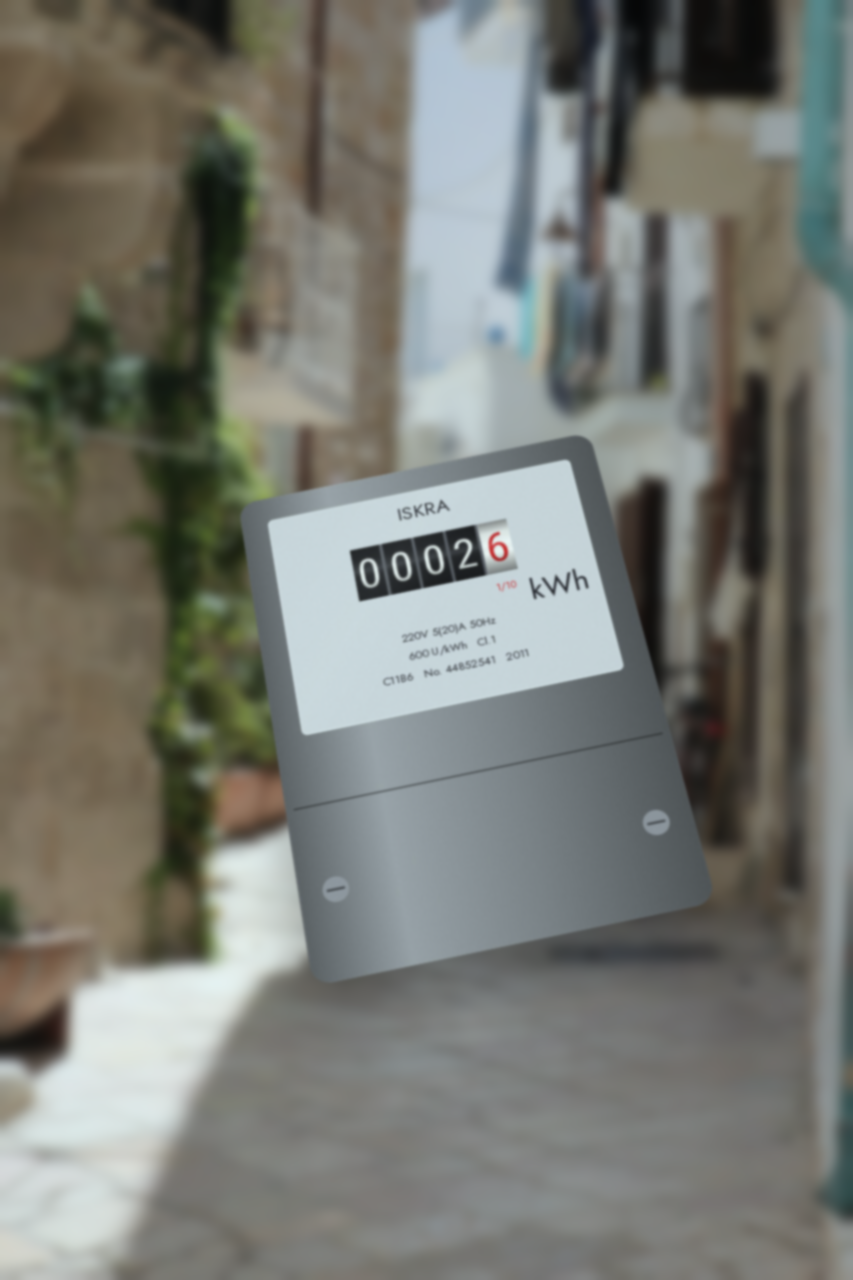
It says 2.6
